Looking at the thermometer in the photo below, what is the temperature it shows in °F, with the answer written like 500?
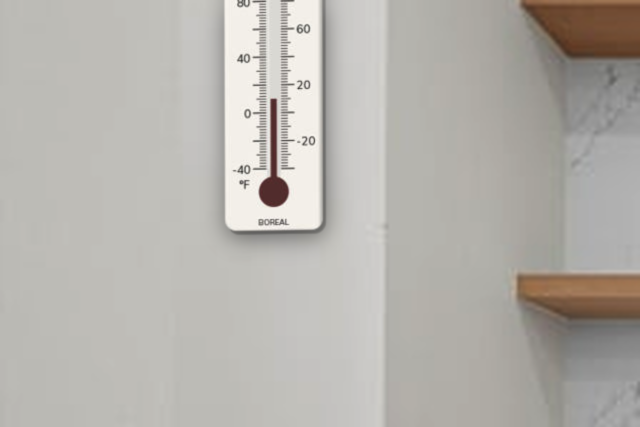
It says 10
